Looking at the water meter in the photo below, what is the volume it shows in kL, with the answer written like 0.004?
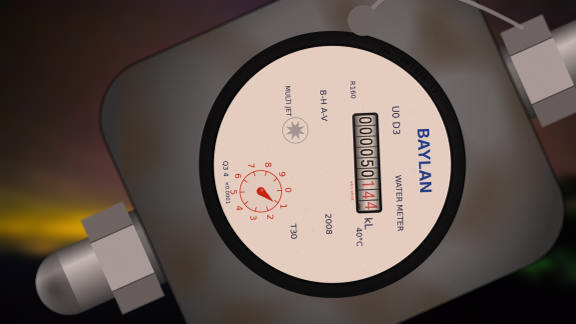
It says 50.1441
